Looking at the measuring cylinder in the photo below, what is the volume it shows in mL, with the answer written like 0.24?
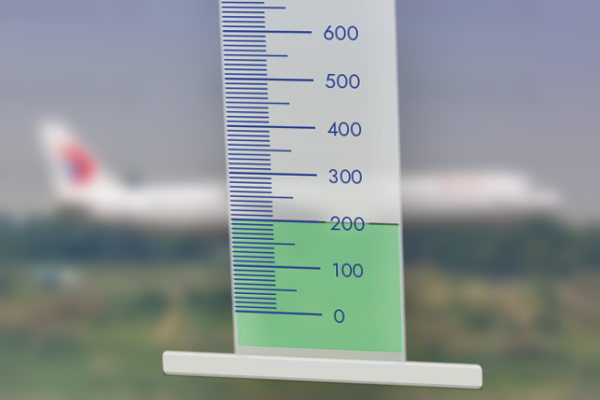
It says 200
